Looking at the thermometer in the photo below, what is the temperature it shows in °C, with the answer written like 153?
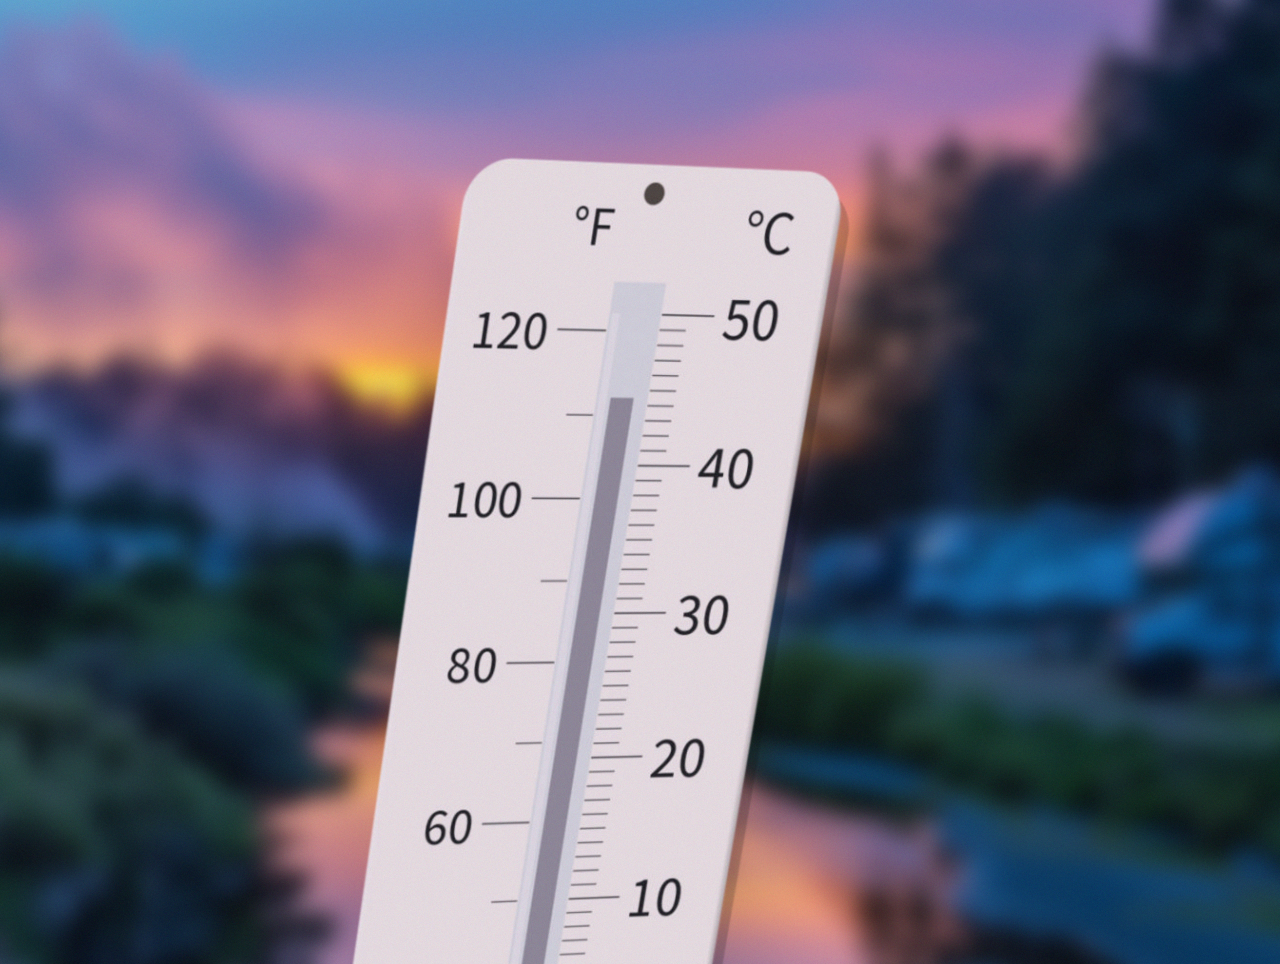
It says 44.5
